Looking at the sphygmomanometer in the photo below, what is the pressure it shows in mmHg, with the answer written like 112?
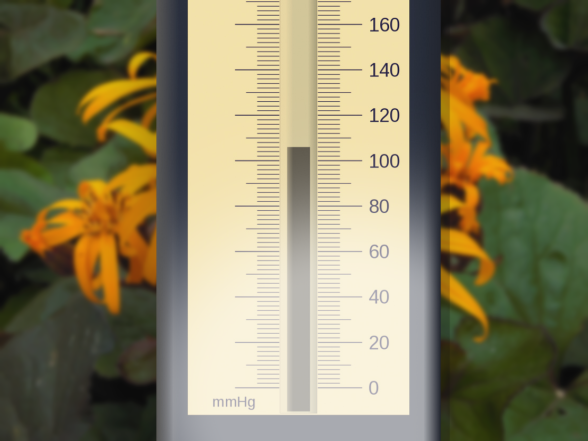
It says 106
